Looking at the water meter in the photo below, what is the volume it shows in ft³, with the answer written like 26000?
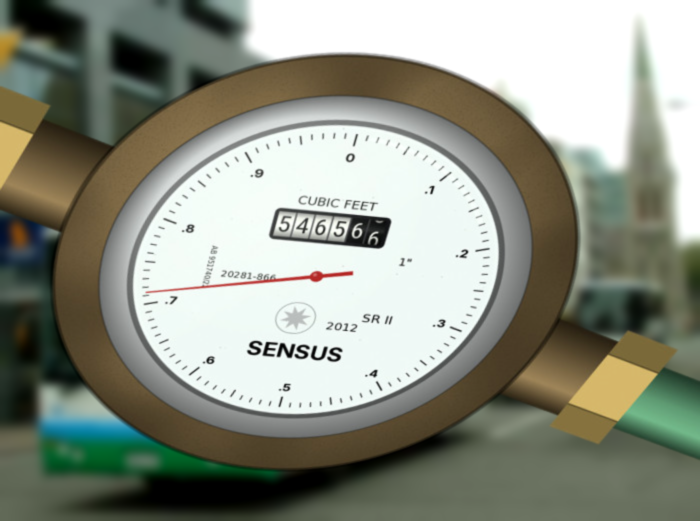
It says 546565.71
